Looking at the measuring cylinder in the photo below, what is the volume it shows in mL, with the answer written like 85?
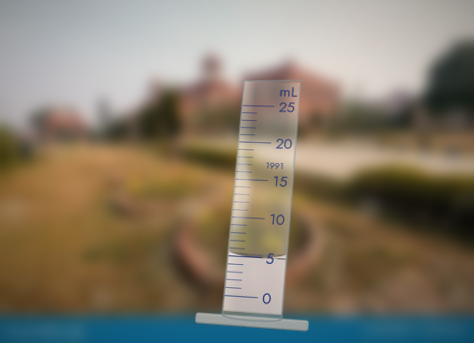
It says 5
